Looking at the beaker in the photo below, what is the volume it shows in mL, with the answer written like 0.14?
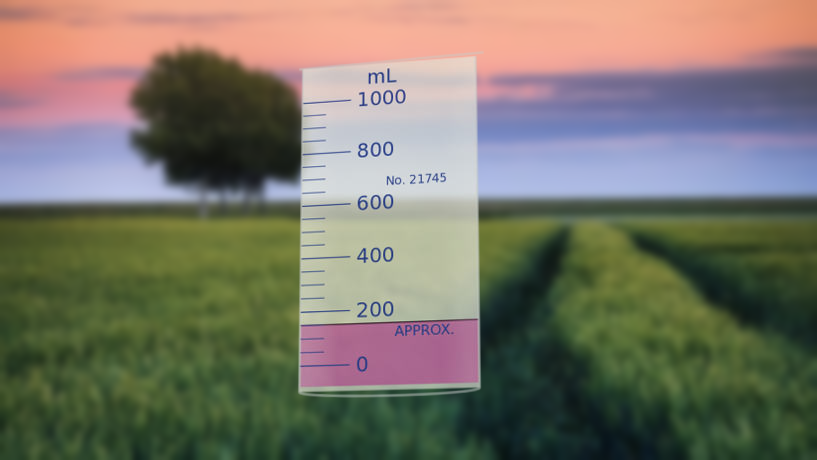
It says 150
